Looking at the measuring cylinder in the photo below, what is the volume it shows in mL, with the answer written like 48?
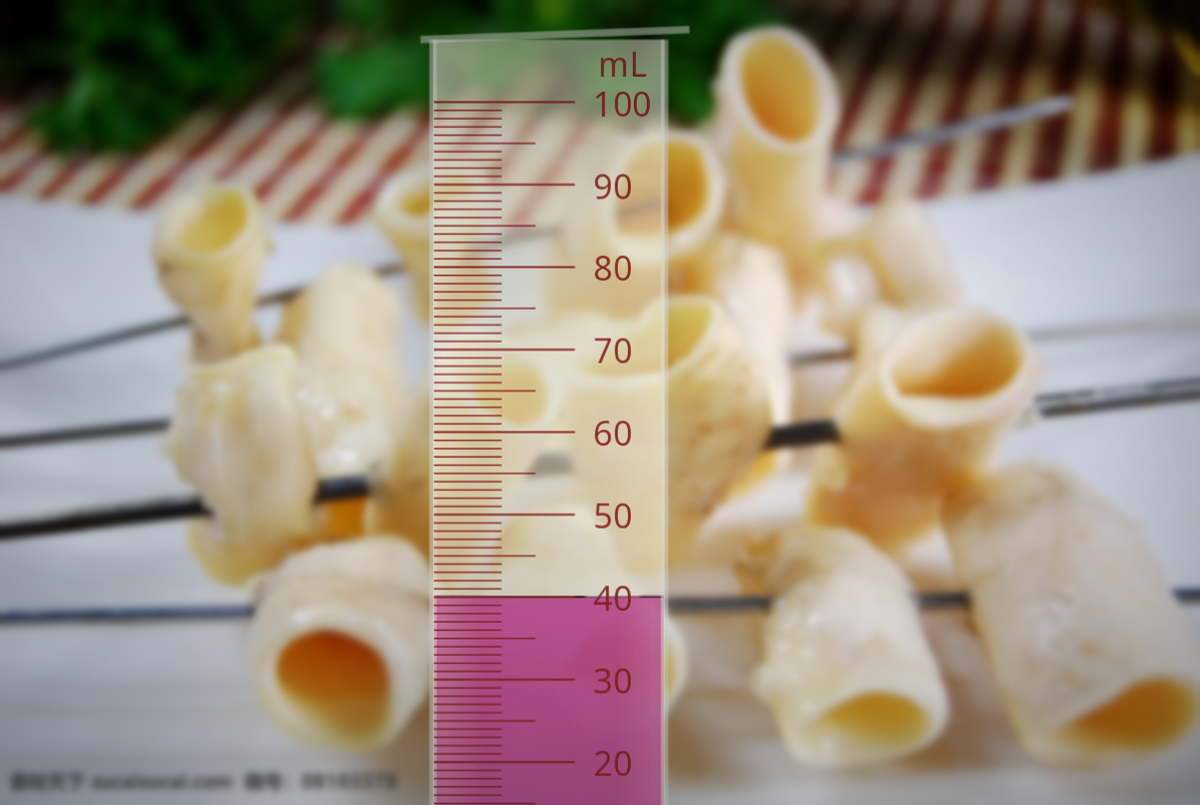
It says 40
